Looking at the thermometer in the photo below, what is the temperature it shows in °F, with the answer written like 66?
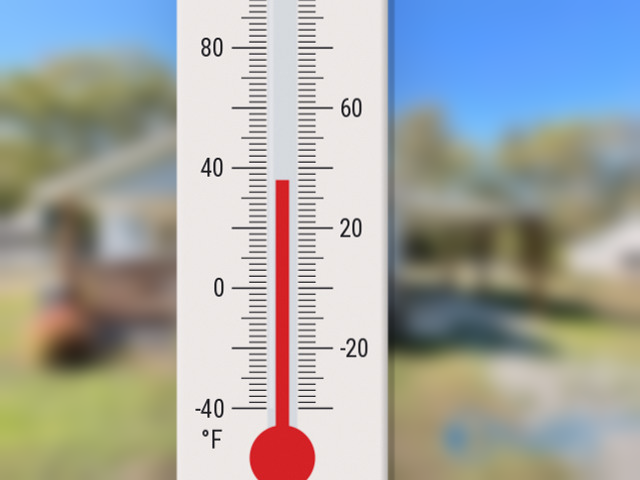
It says 36
